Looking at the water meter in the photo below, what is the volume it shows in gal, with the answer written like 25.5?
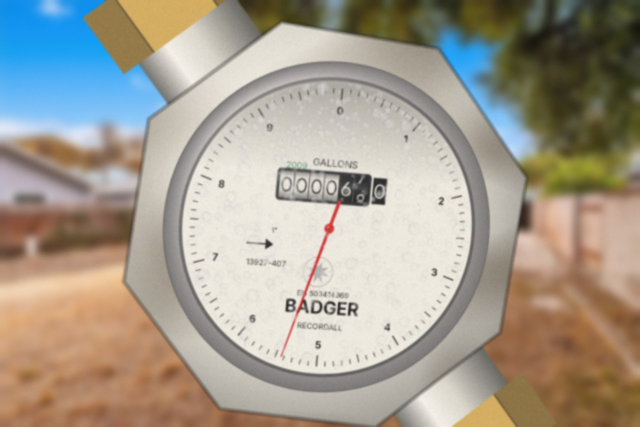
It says 675.4
